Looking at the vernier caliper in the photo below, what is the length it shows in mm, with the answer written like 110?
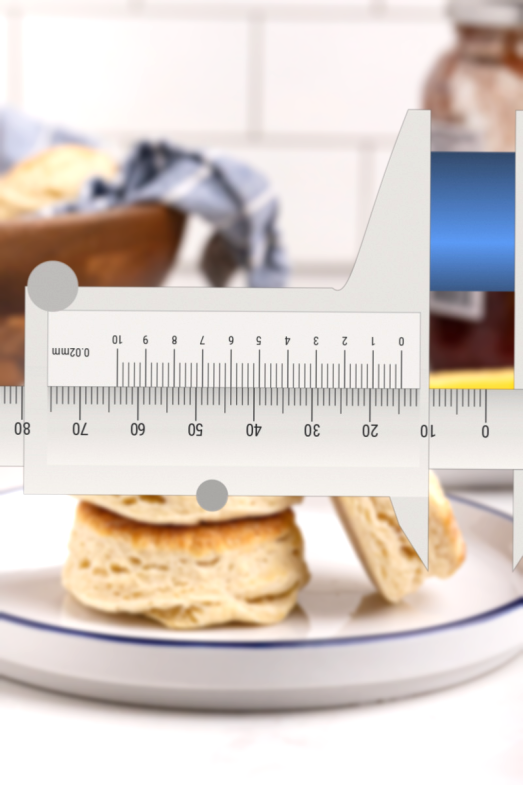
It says 14.6
